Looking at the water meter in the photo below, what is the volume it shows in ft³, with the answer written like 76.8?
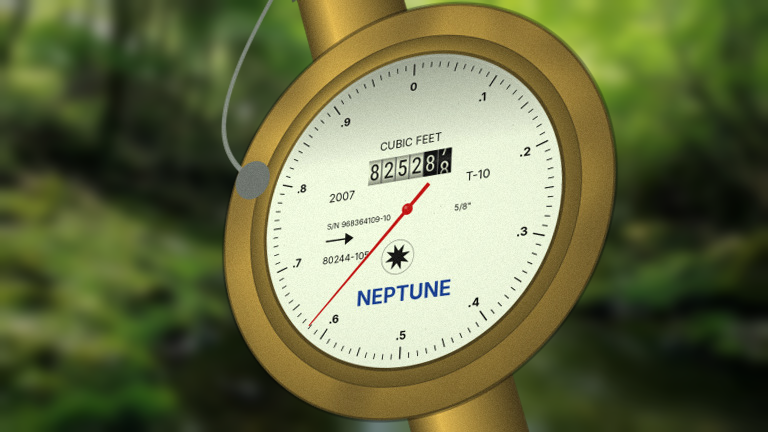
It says 825287.62
